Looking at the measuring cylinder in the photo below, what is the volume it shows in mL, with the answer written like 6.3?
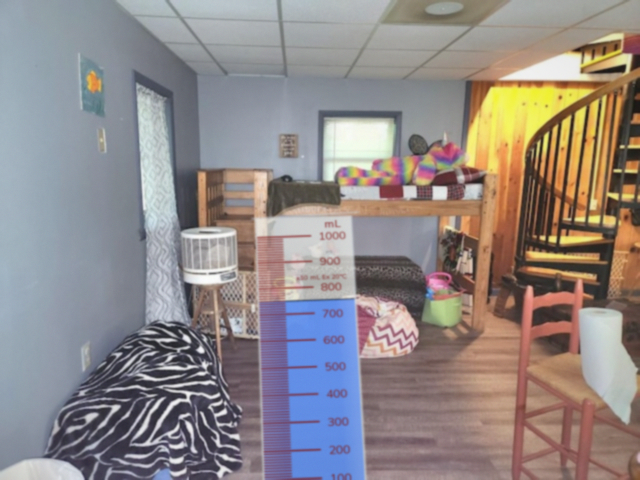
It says 750
